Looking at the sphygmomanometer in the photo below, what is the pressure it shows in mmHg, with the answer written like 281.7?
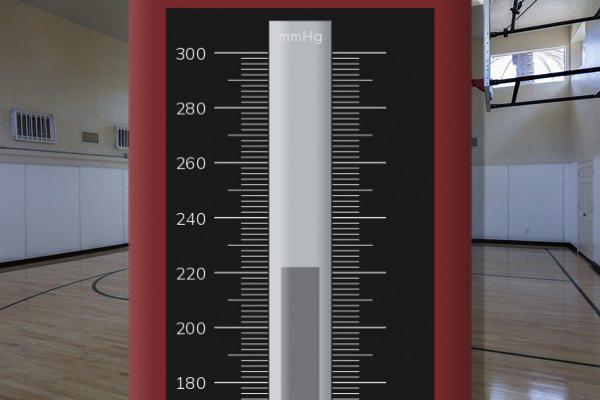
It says 222
